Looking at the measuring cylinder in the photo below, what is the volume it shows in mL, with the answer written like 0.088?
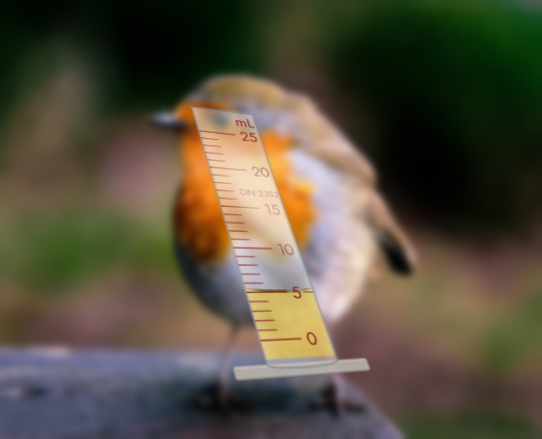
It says 5
